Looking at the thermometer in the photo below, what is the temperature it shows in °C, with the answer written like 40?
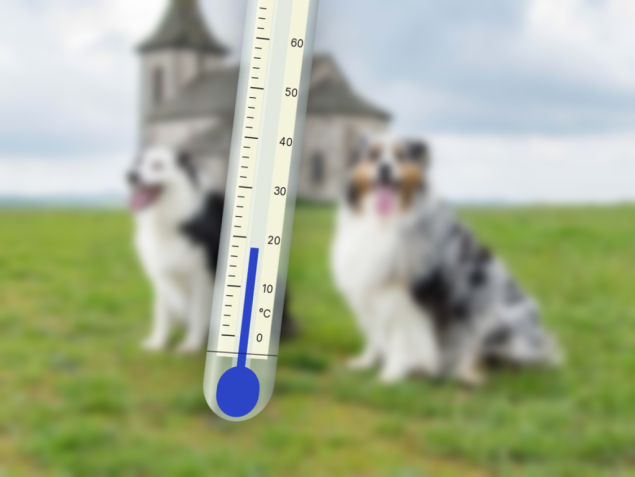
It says 18
